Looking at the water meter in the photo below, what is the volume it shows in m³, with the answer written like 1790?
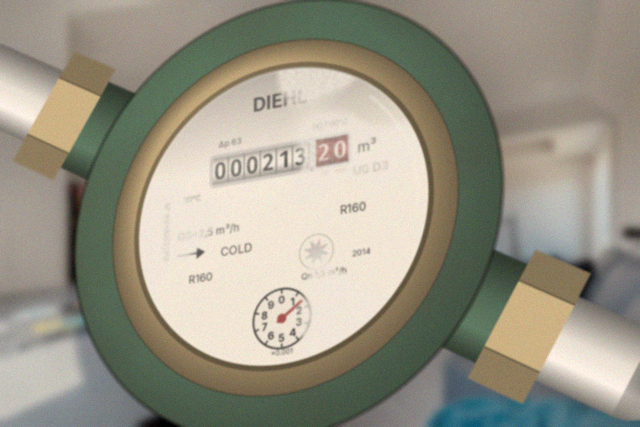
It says 213.201
